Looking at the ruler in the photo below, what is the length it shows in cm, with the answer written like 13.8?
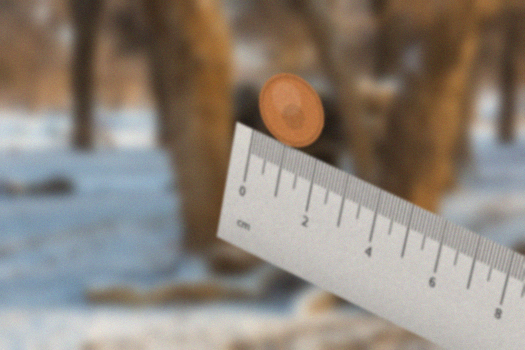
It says 2
